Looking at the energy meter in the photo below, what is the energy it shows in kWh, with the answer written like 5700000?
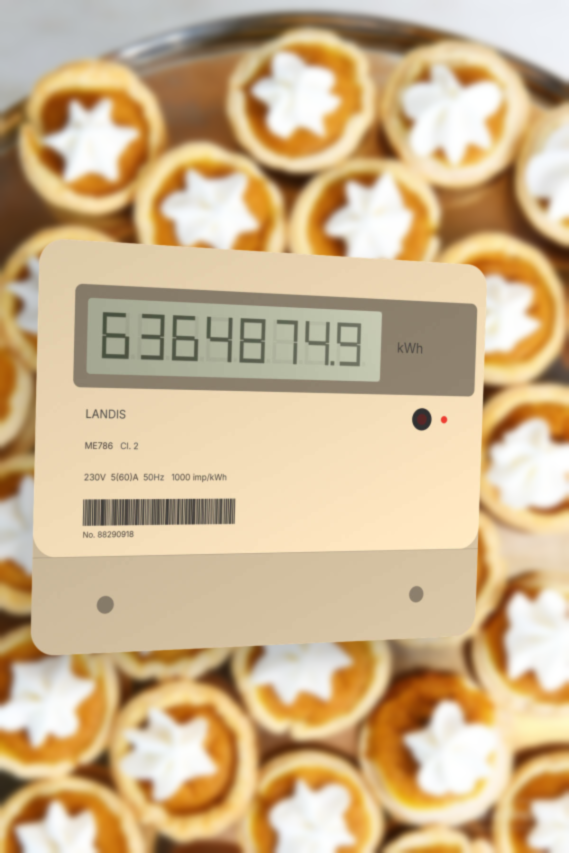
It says 6364874.9
